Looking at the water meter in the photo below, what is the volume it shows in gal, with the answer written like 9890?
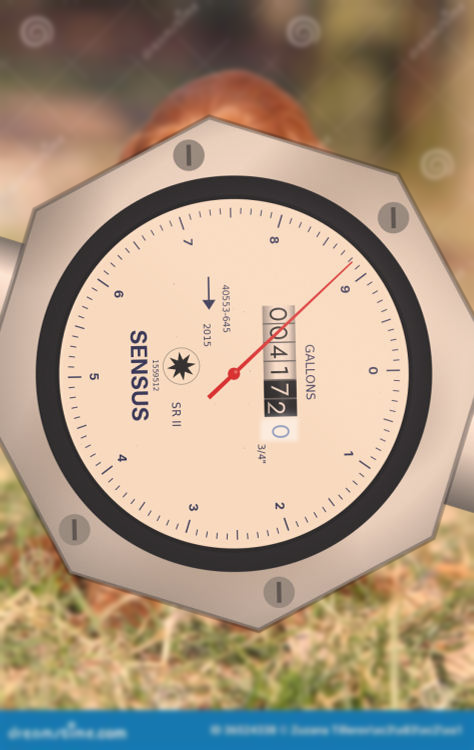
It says 41718.8
